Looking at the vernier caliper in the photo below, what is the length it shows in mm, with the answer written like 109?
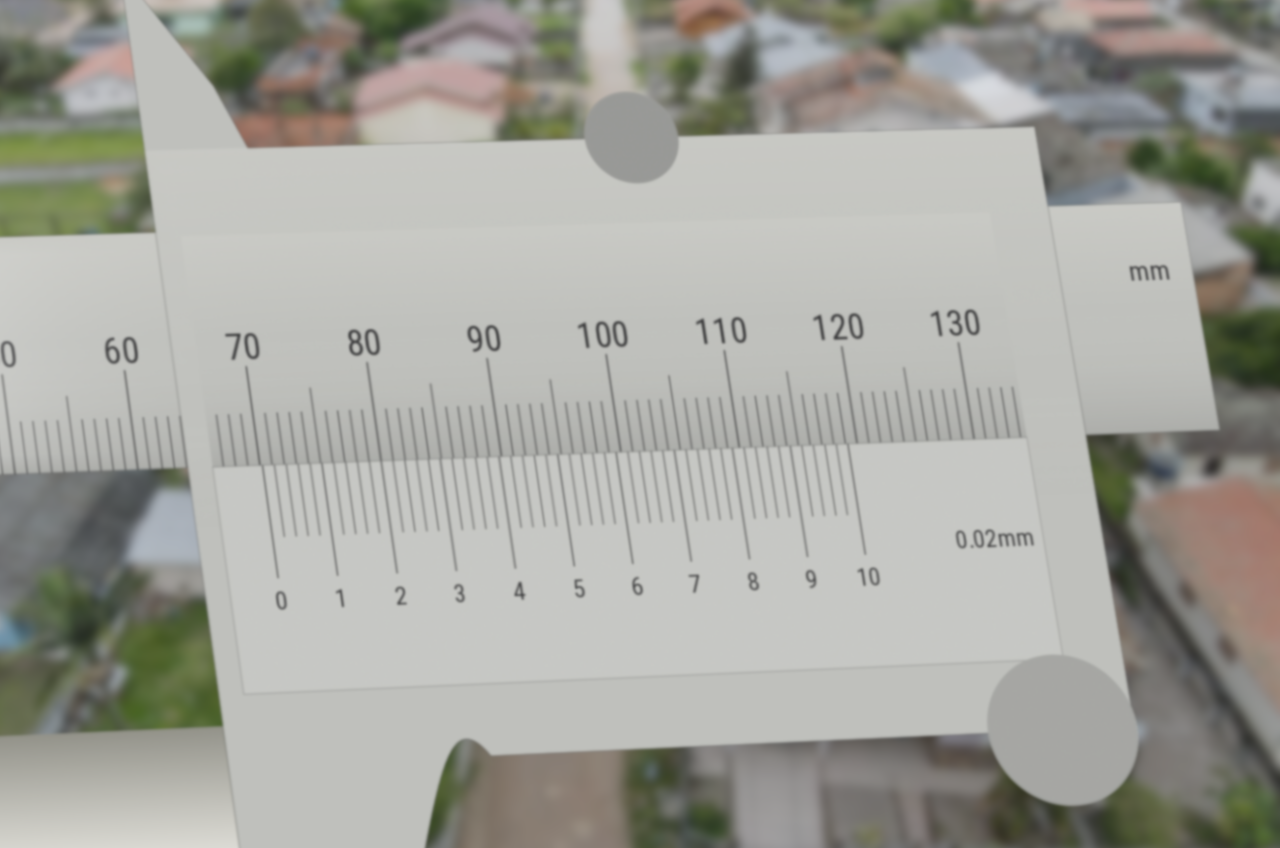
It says 70.2
